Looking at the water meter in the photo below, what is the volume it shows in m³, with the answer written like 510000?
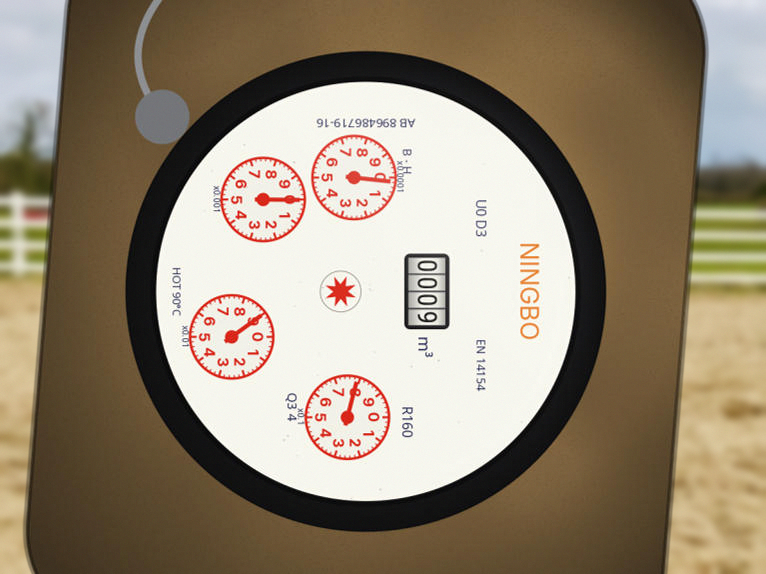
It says 9.7900
